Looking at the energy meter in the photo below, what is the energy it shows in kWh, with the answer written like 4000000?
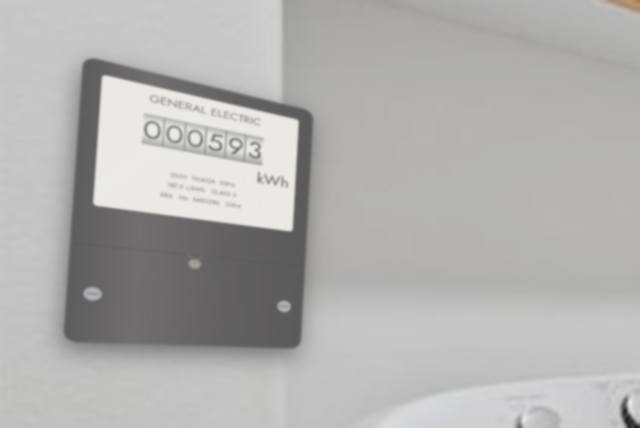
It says 593
